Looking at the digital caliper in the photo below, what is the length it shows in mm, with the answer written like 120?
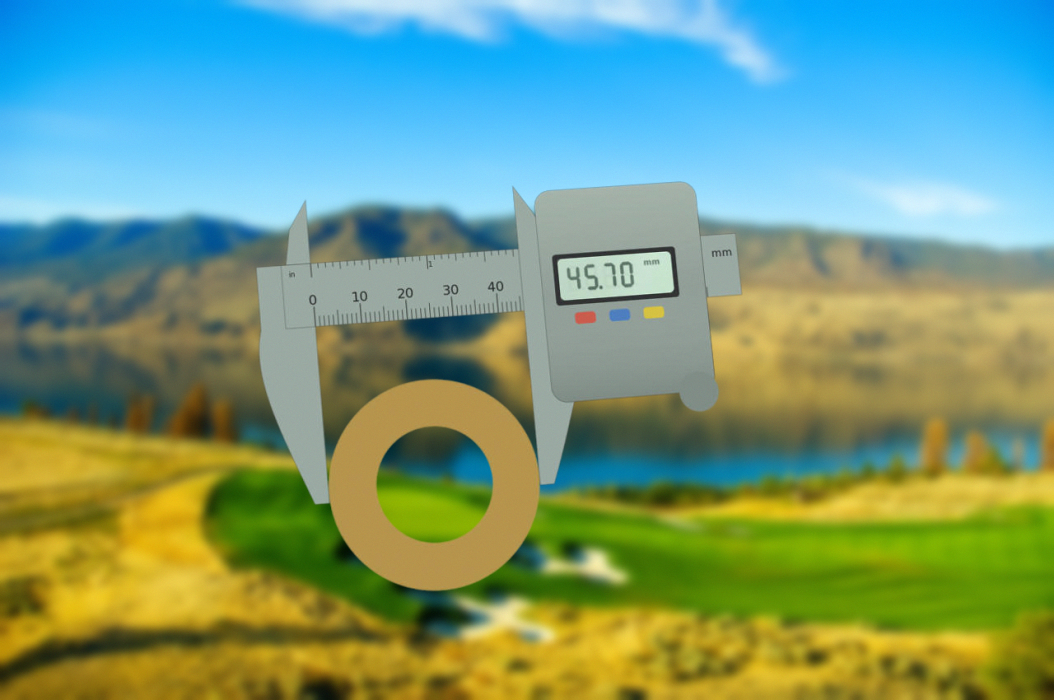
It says 45.70
